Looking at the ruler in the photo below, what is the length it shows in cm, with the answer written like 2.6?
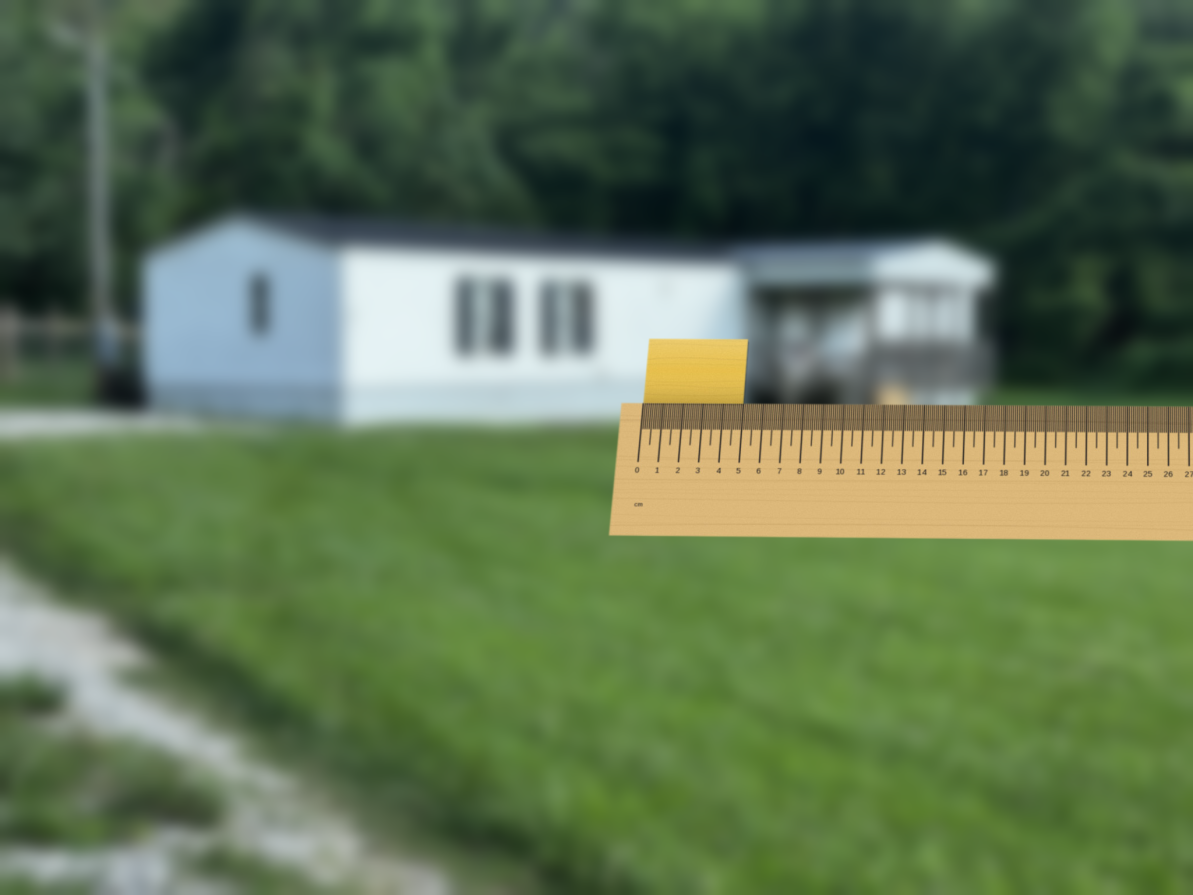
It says 5
